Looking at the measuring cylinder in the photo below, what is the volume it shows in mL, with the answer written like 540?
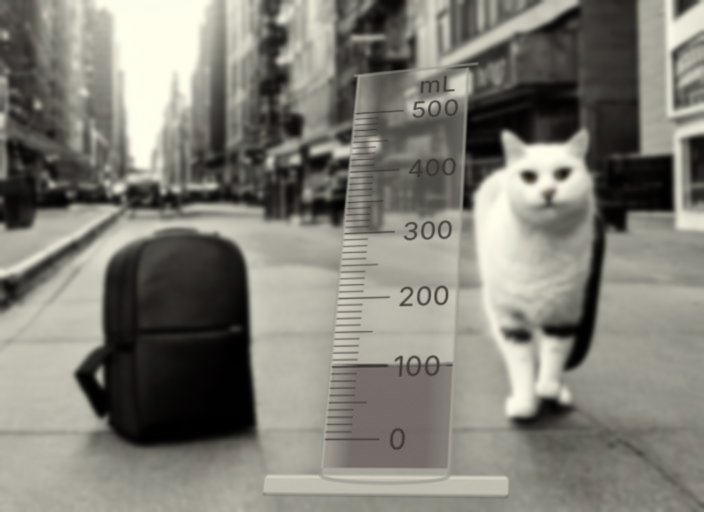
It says 100
